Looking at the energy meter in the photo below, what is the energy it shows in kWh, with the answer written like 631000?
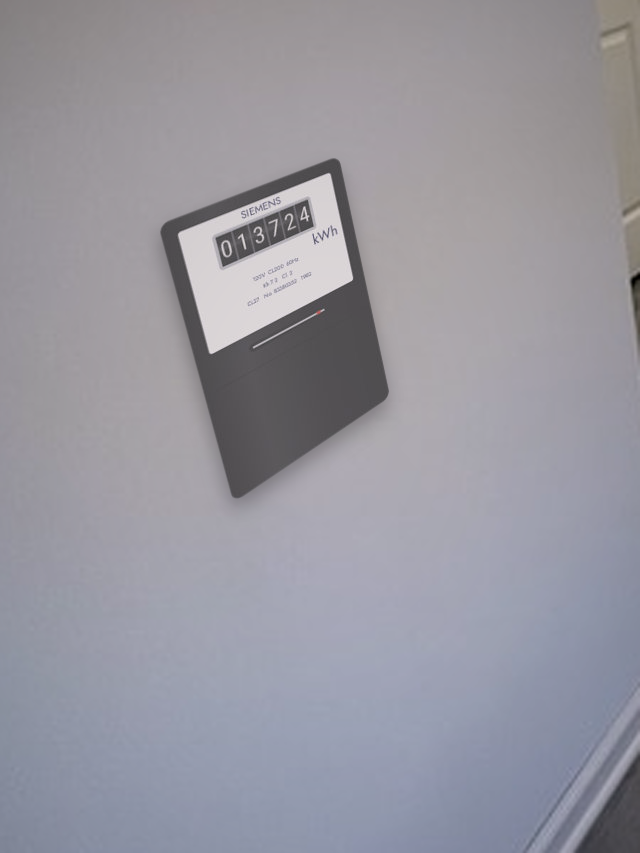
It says 13724
